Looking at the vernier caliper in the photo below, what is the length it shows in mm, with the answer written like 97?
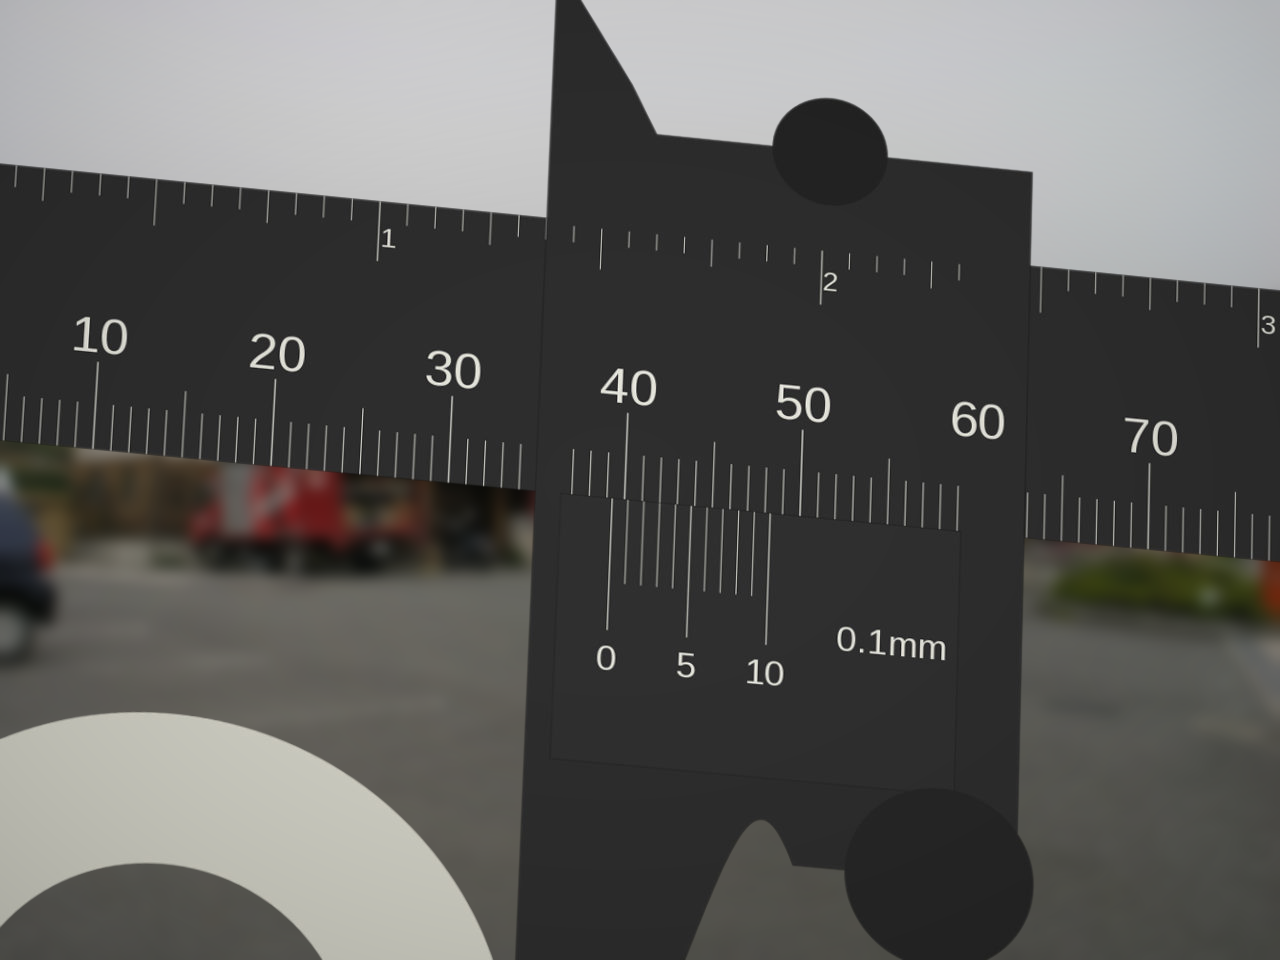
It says 39.3
